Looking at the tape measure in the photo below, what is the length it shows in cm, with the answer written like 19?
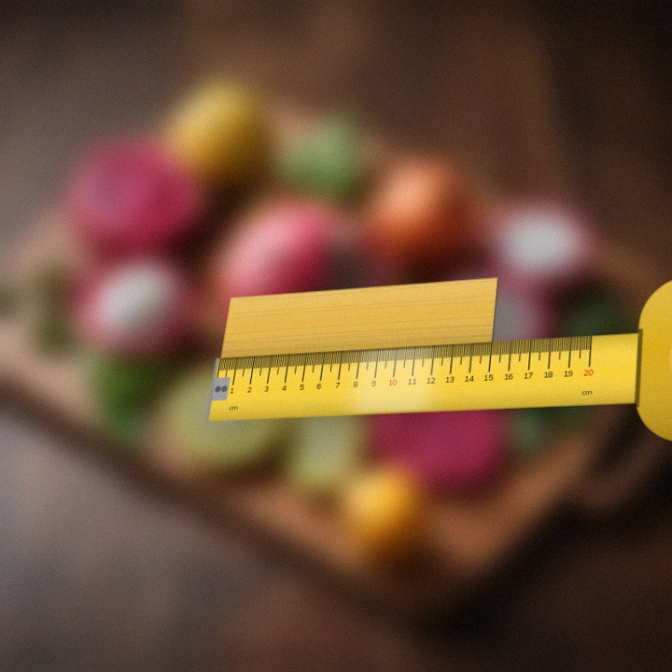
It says 15
